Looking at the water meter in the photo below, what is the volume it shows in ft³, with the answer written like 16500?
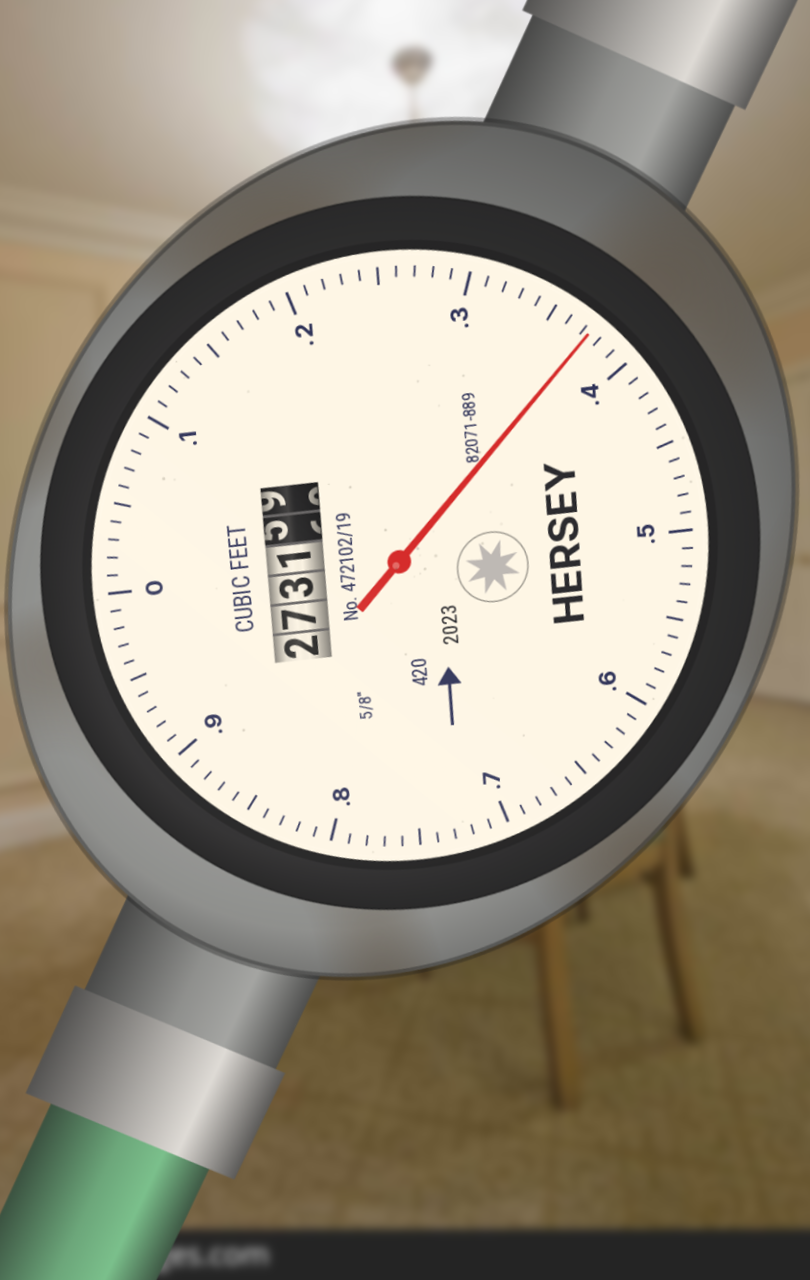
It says 273159.37
